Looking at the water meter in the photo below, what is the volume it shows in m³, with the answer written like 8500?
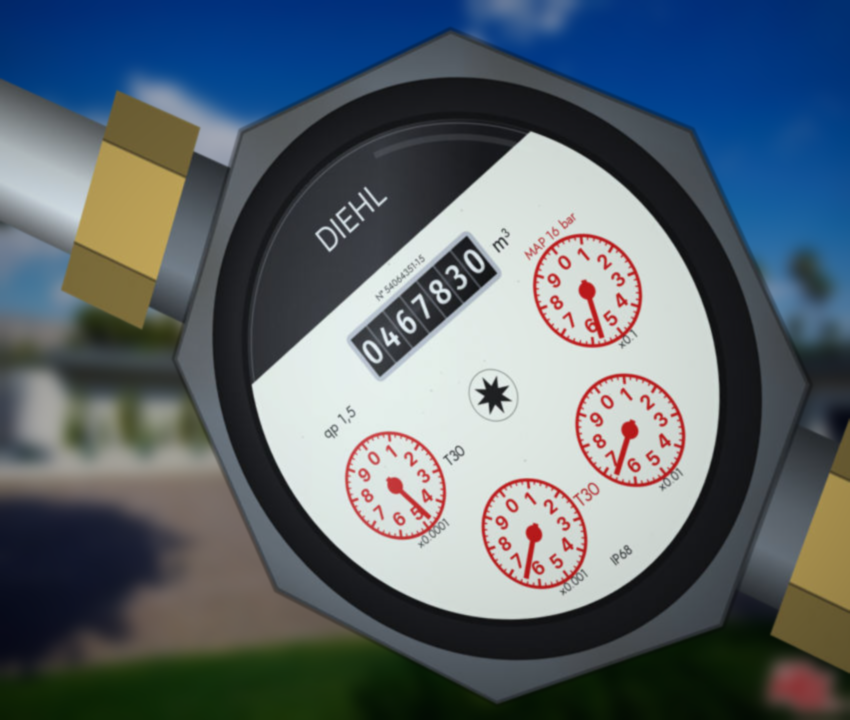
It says 467830.5664
